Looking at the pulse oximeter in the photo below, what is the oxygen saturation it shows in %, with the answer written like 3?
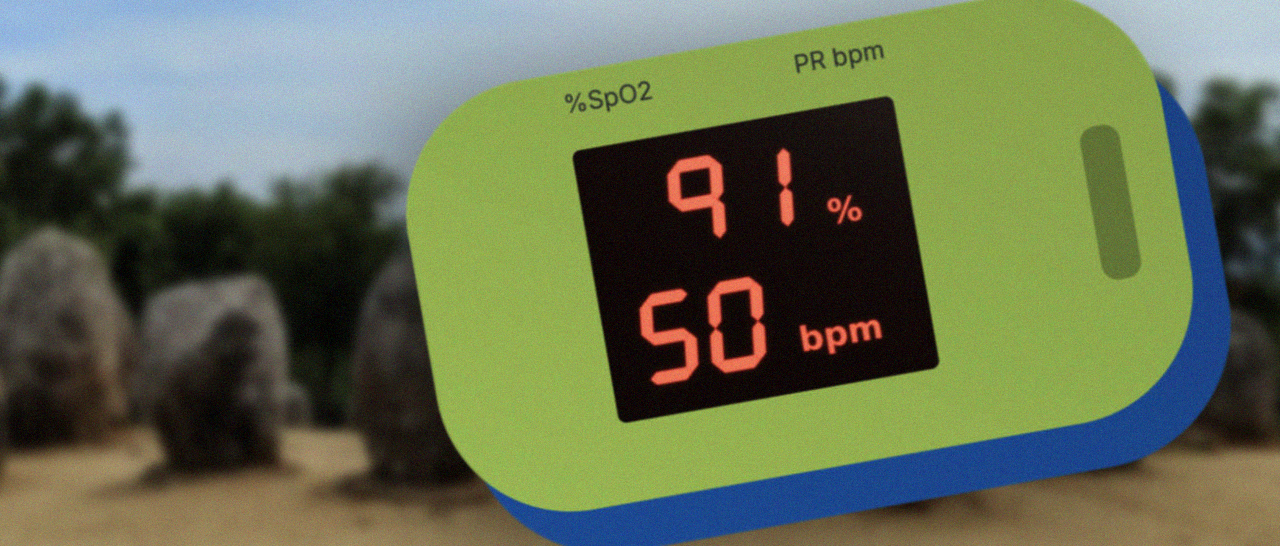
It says 91
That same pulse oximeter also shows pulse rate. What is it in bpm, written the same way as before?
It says 50
